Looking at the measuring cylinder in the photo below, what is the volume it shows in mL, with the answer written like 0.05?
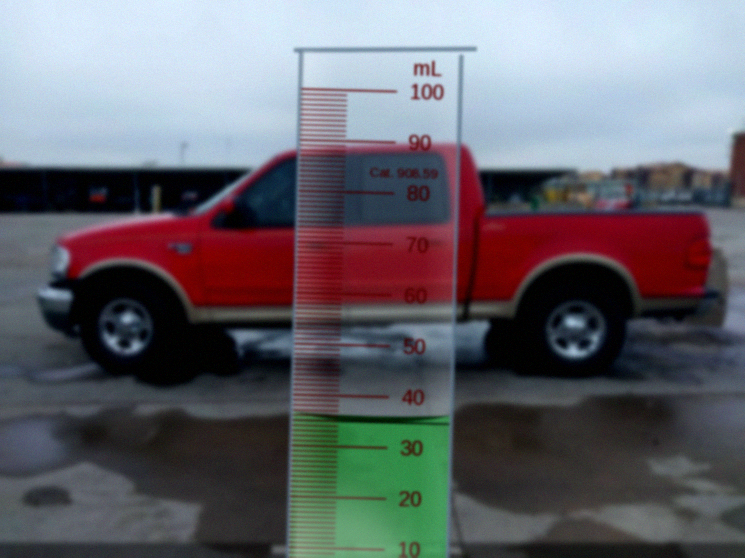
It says 35
